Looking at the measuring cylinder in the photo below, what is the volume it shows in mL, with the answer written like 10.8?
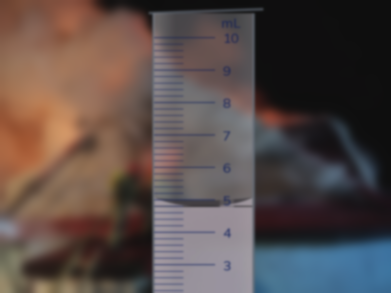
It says 4.8
